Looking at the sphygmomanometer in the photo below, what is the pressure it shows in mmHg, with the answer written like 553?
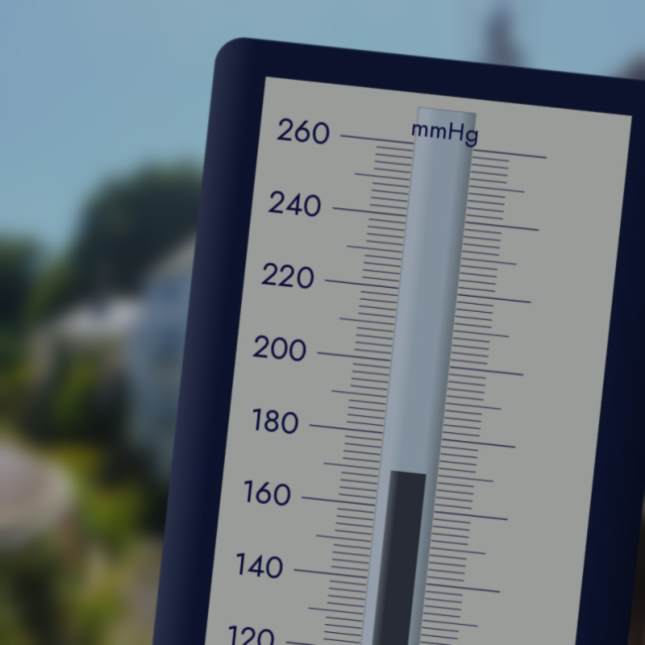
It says 170
